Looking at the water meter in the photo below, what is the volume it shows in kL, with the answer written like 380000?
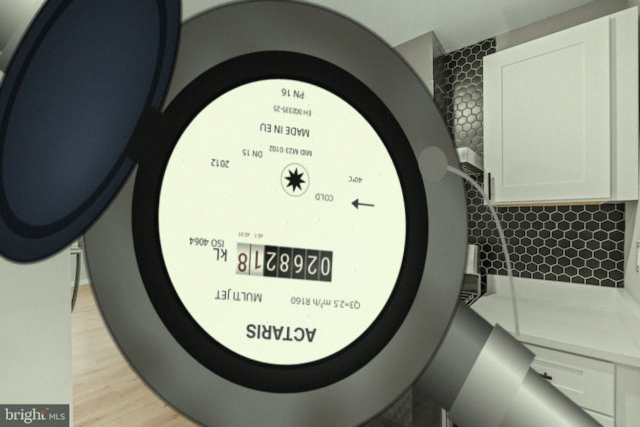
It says 2682.18
